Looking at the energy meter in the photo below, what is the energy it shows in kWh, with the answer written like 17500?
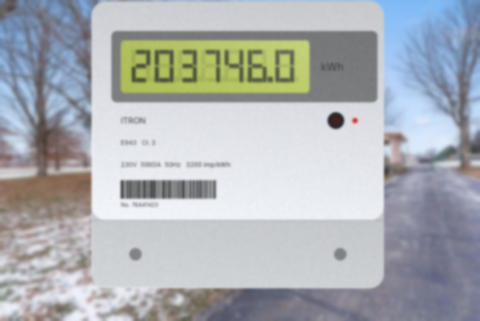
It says 203746.0
